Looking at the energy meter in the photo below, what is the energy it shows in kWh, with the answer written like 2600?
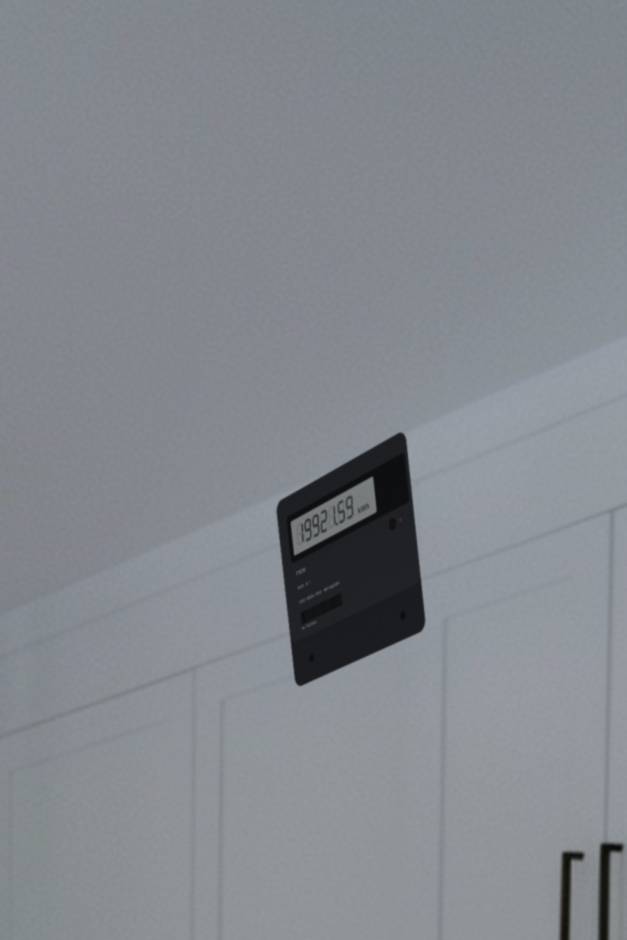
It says 19921.59
